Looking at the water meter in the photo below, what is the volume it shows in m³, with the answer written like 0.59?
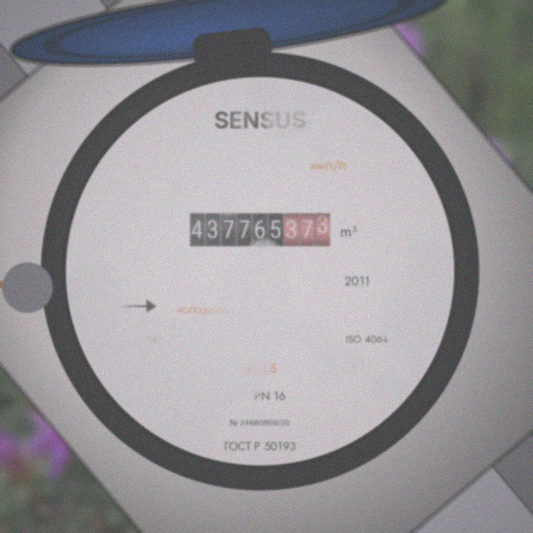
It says 437765.373
